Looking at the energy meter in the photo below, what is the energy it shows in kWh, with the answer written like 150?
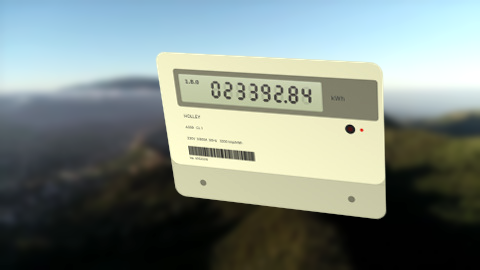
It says 23392.84
